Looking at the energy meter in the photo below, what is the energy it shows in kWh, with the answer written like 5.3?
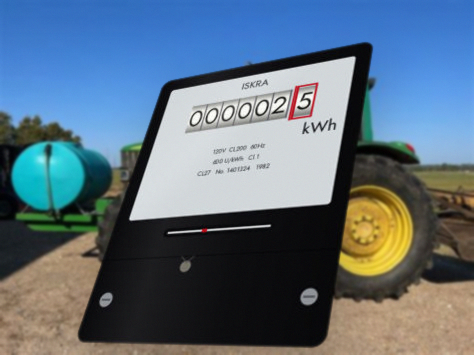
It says 2.5
